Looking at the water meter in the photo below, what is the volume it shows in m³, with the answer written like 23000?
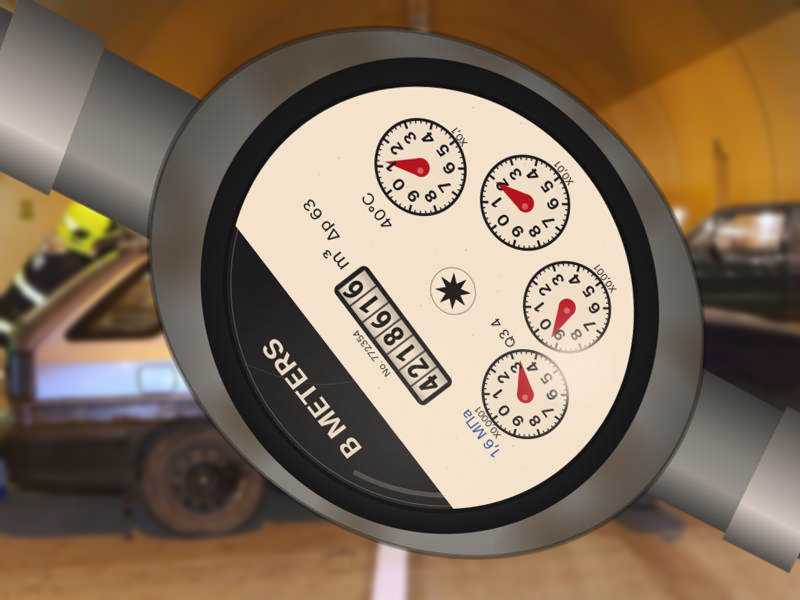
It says 4218616.1193
